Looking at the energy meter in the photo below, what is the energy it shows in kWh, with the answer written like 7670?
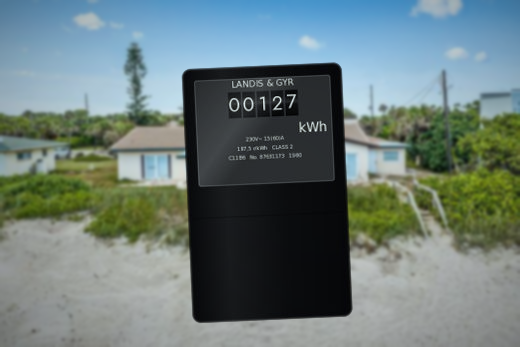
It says 127
